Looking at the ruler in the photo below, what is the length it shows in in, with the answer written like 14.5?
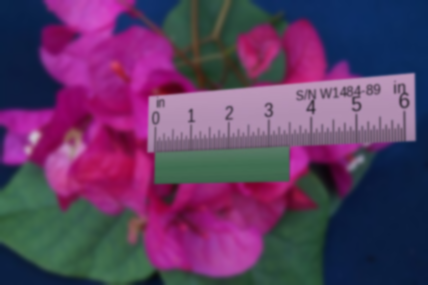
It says 3.5
